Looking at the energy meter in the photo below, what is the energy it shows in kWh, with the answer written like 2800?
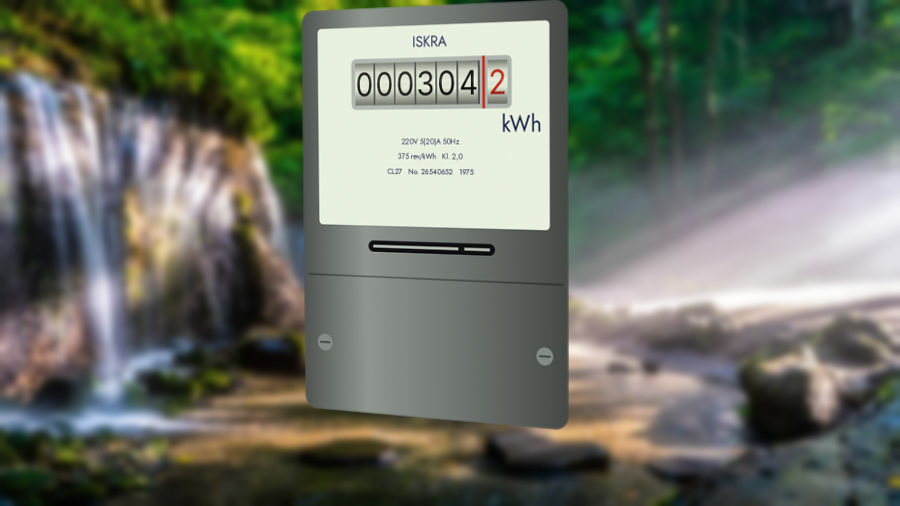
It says 304.2
